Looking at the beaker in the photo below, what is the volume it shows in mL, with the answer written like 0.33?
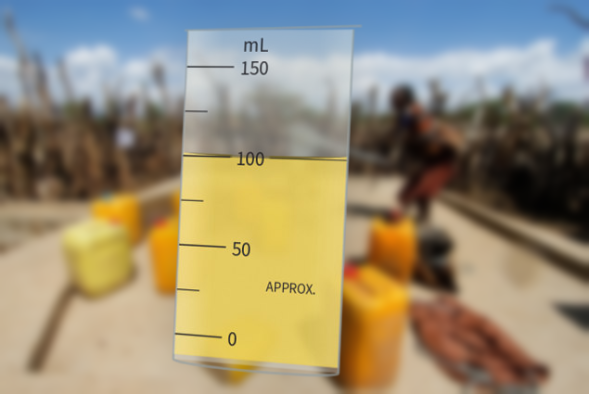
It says 100
